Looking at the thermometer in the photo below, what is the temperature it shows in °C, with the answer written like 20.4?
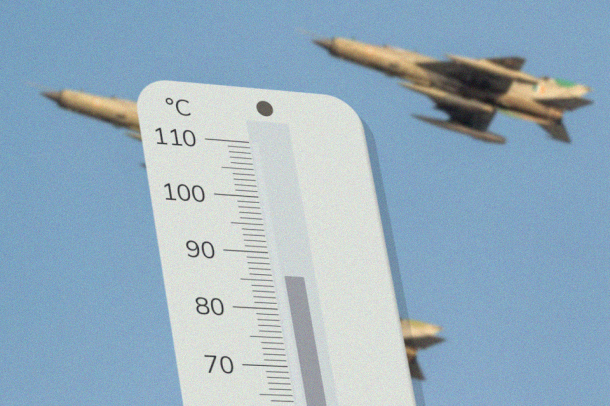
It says 86
